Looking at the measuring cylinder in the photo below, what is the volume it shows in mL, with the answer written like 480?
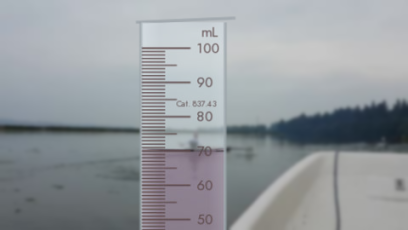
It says 70
